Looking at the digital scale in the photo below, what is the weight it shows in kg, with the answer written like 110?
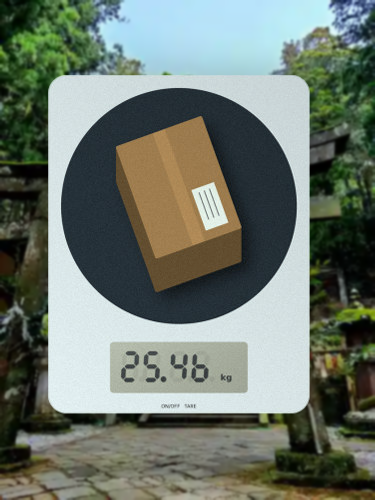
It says 25.46
